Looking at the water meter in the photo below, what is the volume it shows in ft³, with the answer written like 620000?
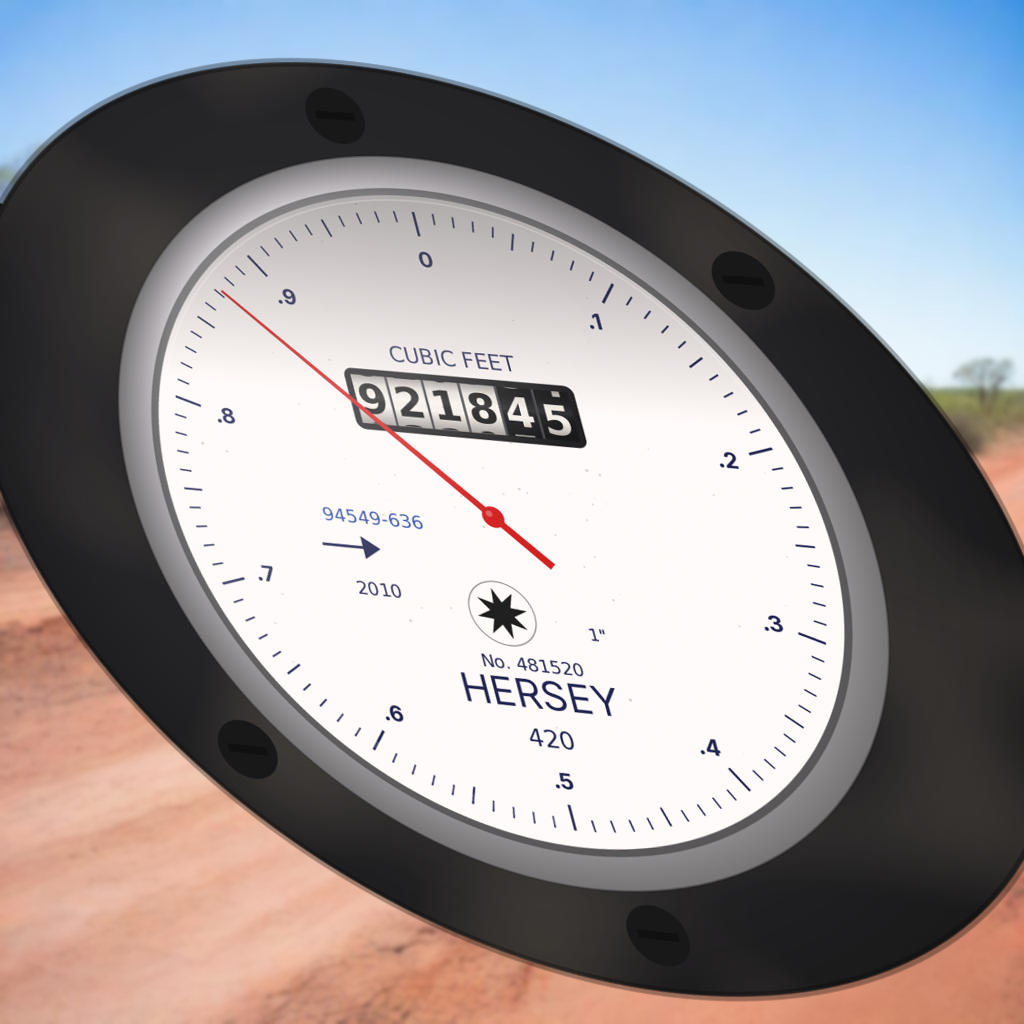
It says 921844.87
